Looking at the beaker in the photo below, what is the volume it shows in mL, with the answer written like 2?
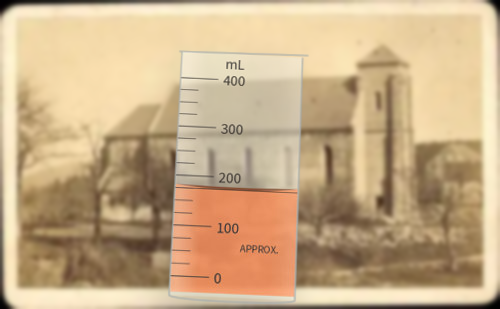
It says 175
